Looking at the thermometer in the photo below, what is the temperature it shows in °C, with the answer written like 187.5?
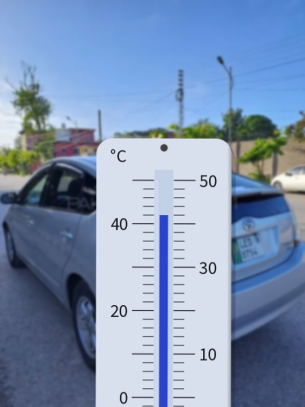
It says 42
